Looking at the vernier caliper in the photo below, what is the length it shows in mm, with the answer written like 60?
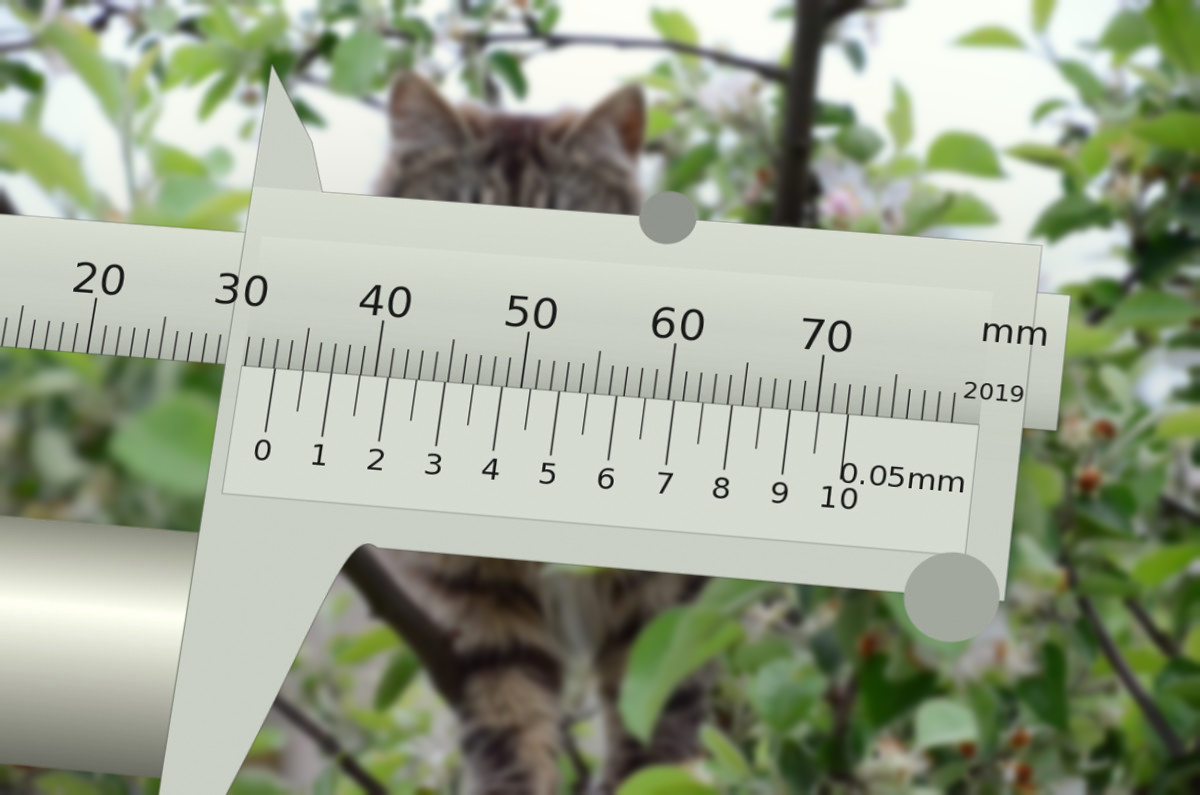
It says 33.1
